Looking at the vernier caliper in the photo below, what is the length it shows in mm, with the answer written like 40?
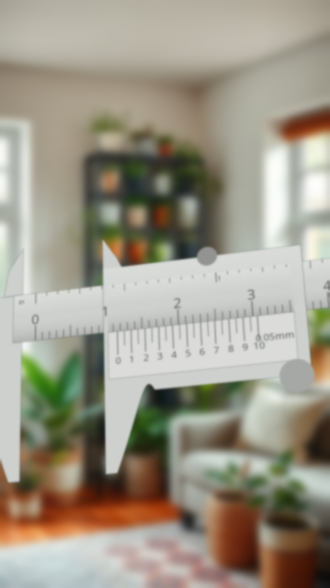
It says 11.6
